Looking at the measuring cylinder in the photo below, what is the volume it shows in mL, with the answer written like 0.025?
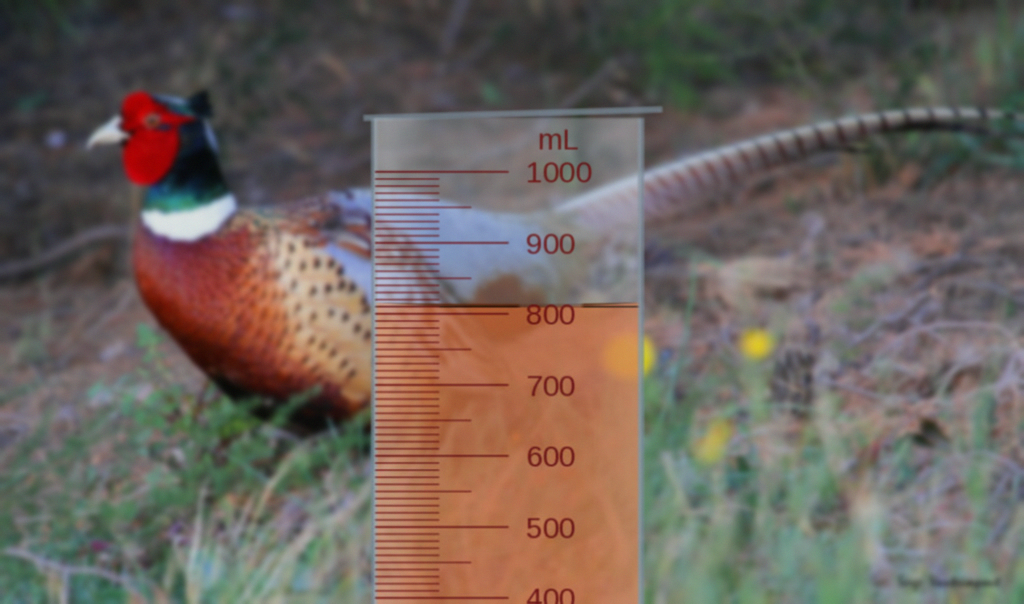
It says 810
